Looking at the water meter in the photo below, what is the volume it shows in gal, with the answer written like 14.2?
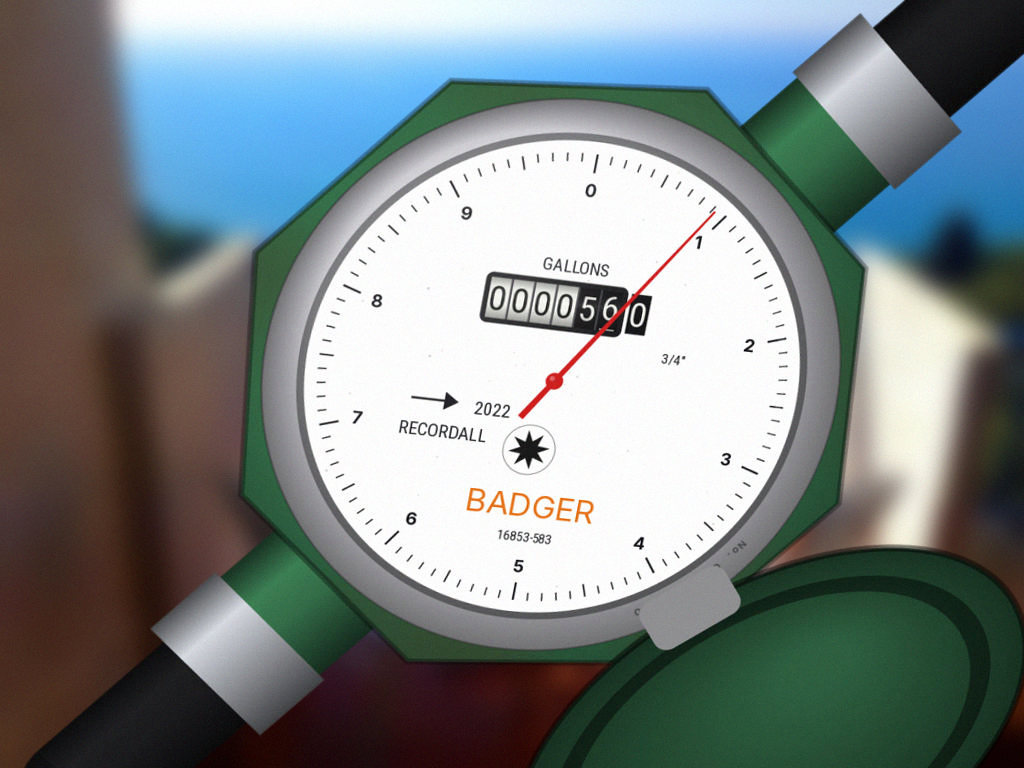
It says 560.9
